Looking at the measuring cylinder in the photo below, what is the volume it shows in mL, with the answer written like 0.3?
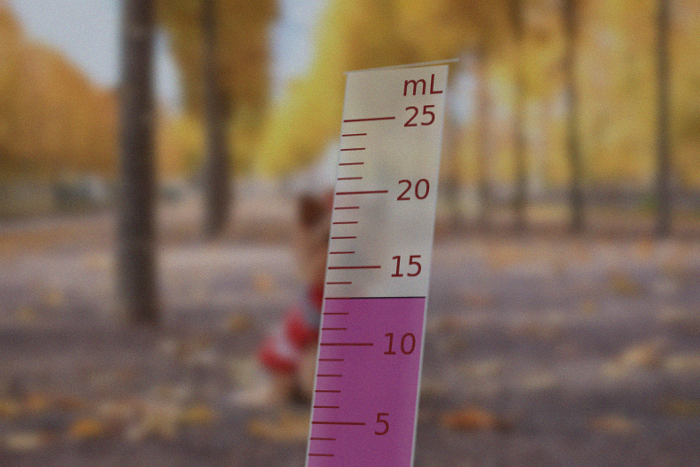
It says 13
